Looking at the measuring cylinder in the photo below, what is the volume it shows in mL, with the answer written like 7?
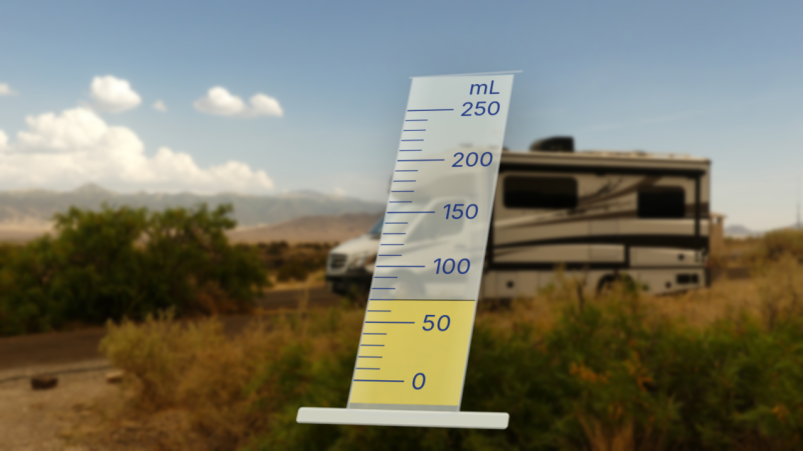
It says 70
